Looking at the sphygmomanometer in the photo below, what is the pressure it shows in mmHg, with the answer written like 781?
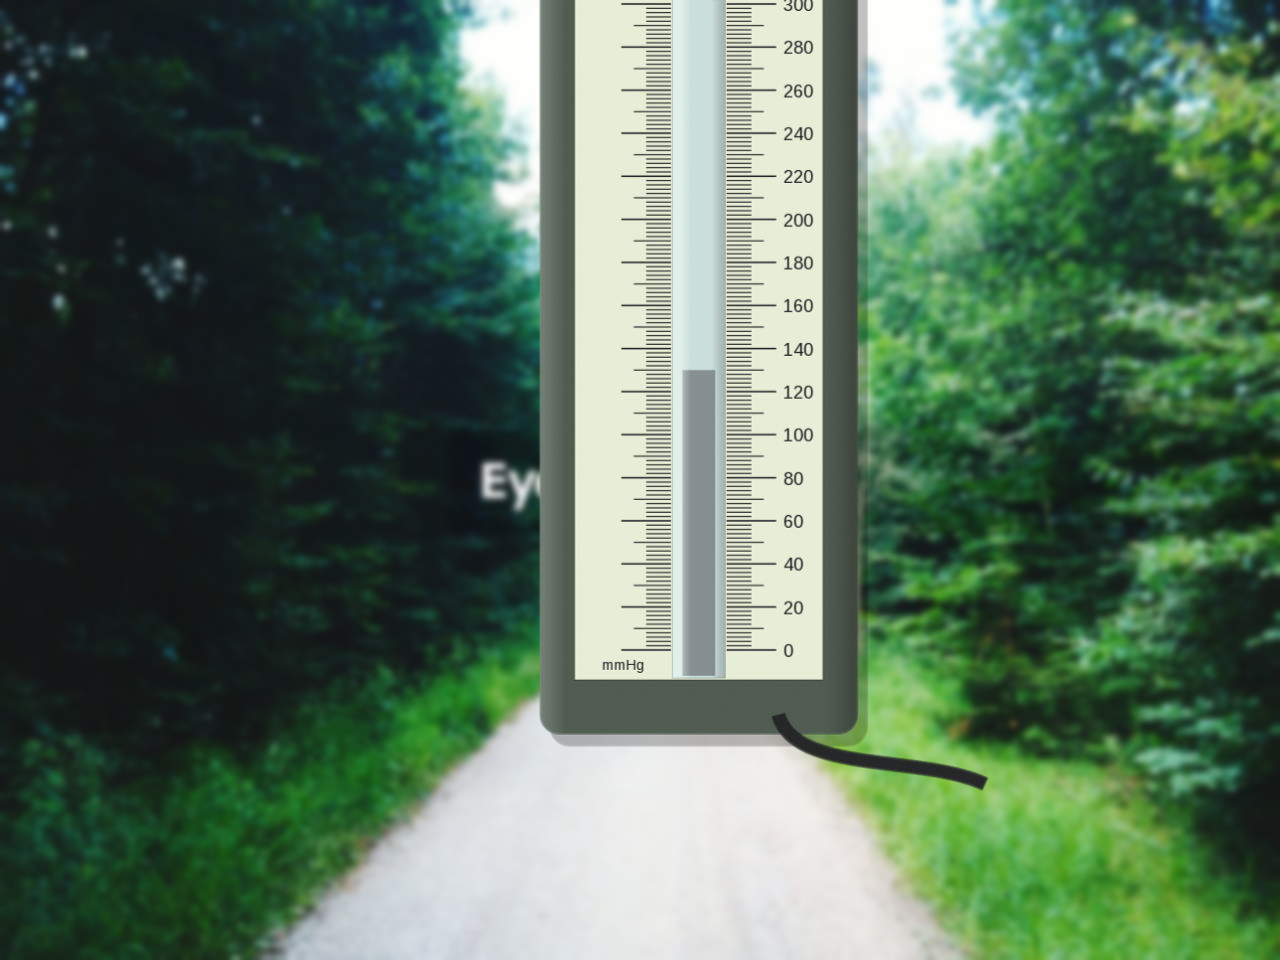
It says 130
